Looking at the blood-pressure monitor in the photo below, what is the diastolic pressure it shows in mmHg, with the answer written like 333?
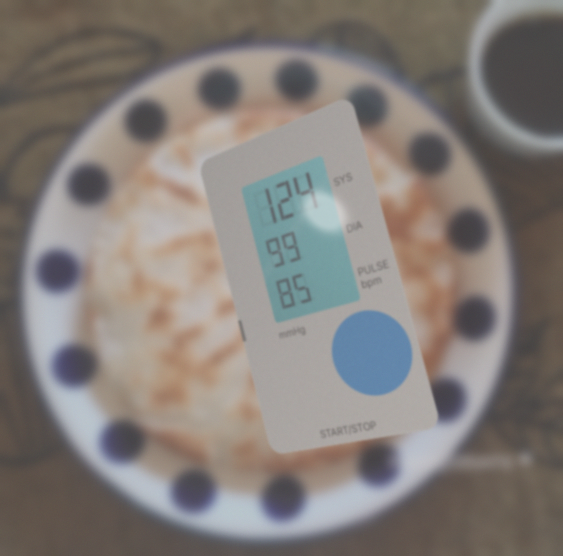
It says 99
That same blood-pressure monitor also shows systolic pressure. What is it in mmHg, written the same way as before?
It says 124
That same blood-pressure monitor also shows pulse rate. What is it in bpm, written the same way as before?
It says 85
